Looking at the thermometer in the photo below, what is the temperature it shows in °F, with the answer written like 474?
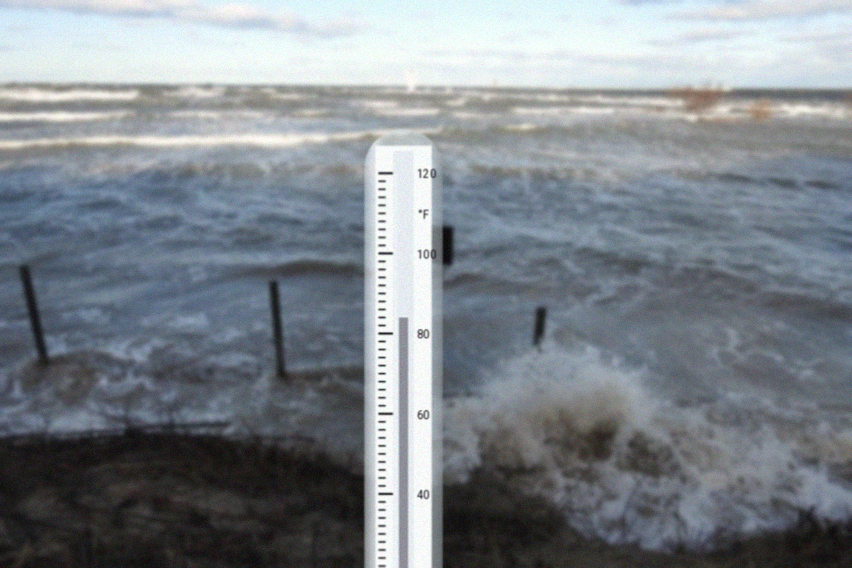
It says 84
